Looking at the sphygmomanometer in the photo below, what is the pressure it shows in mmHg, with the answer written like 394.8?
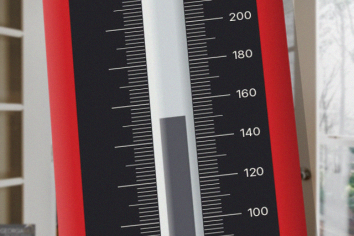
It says 152
